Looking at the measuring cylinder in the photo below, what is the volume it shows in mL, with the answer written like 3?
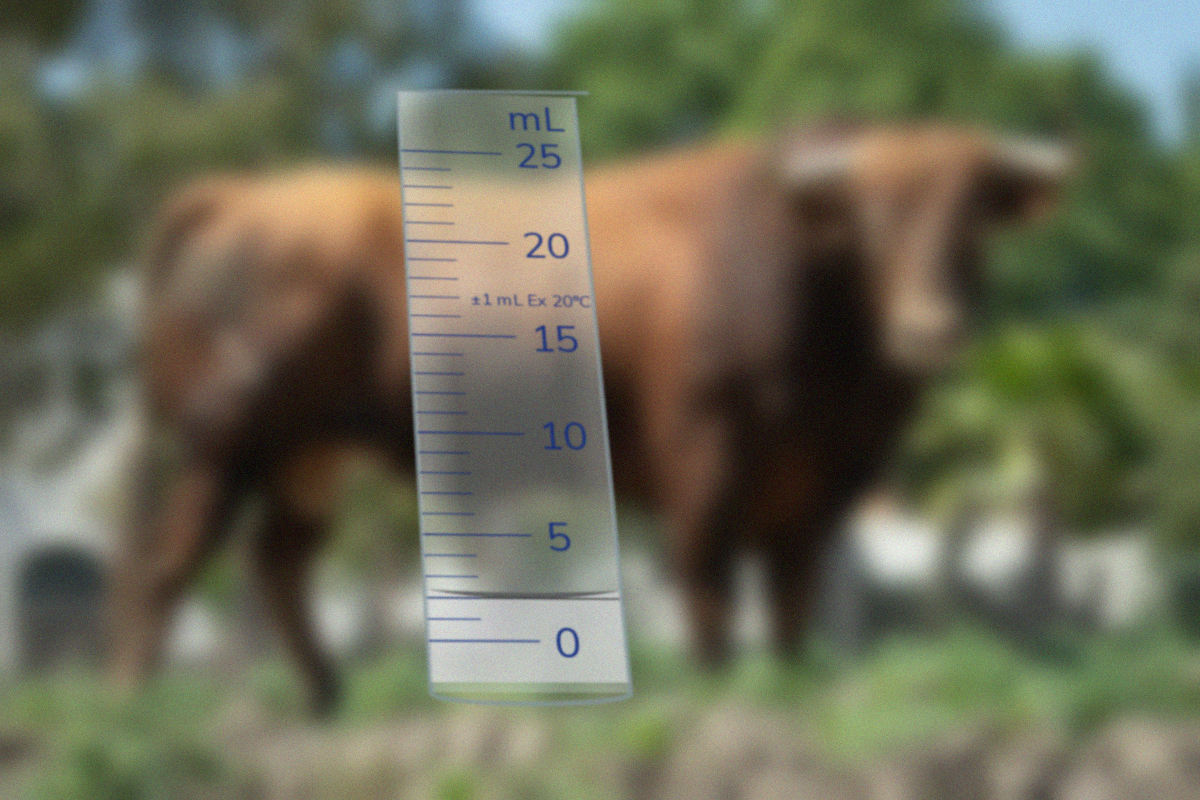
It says 2
